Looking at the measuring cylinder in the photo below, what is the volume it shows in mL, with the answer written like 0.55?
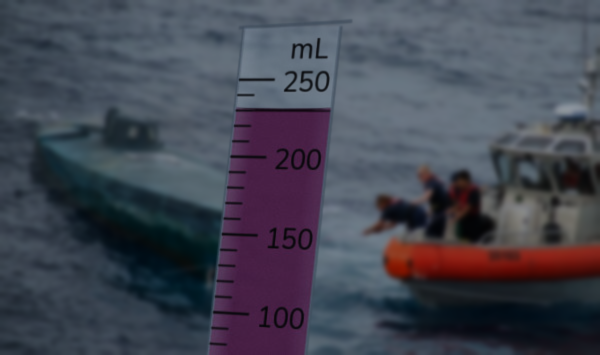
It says 230
